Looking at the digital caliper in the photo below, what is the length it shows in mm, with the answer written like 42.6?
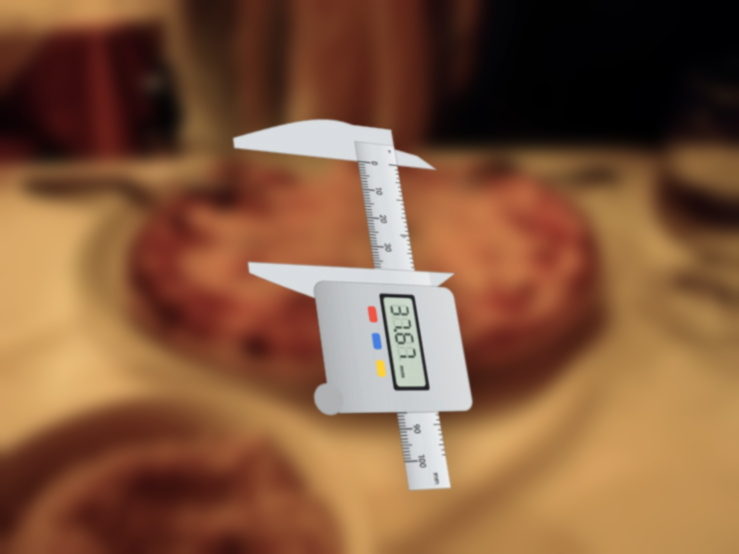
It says 37.67
